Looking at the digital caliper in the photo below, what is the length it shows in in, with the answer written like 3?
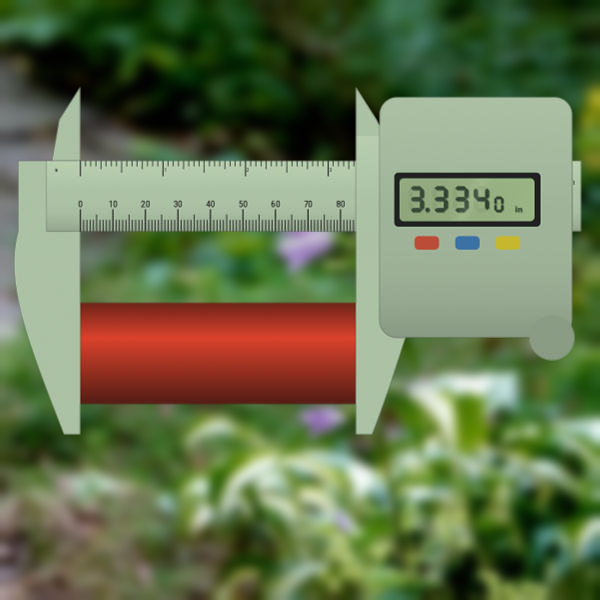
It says 3.3340
